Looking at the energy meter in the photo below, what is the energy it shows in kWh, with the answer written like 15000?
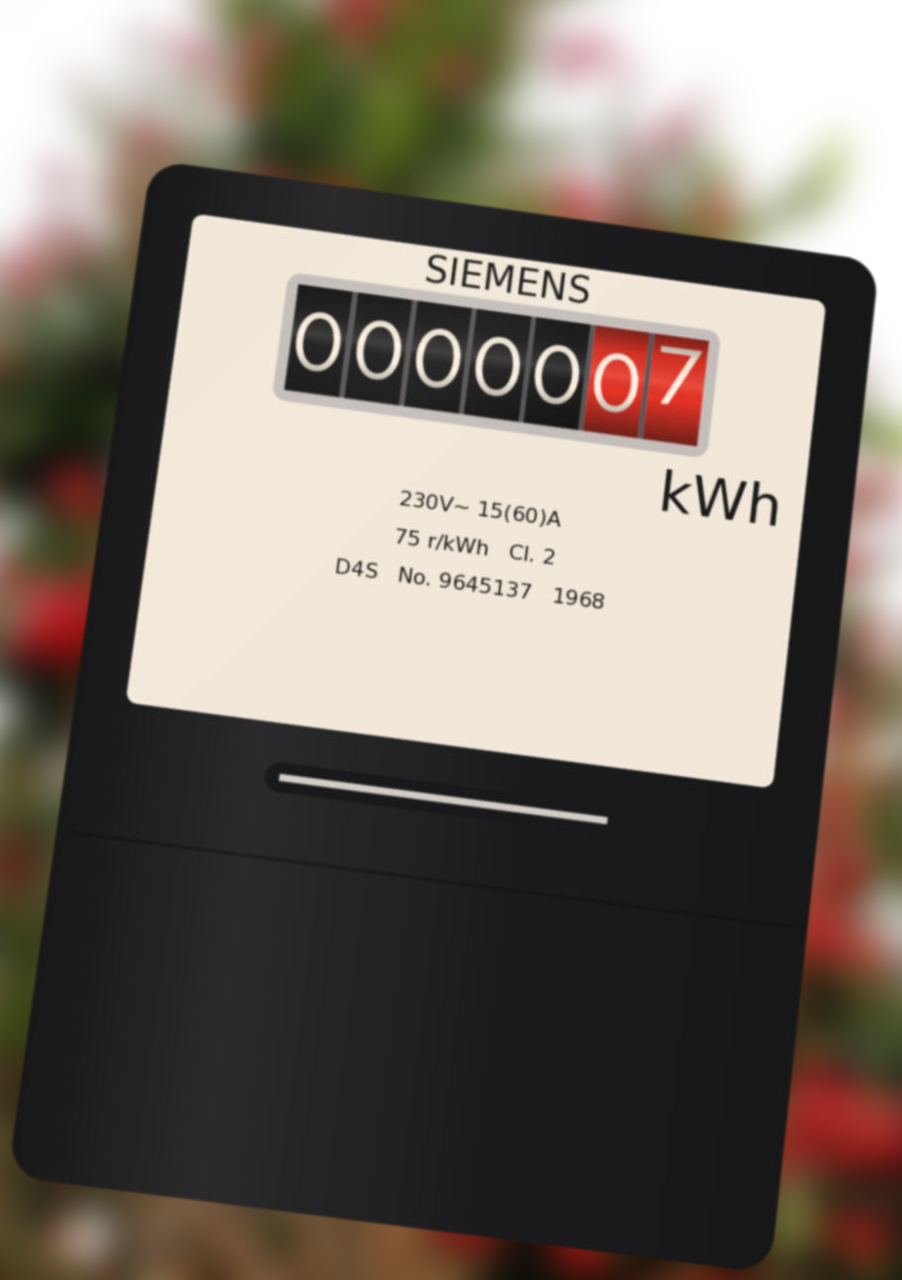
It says 0.07
